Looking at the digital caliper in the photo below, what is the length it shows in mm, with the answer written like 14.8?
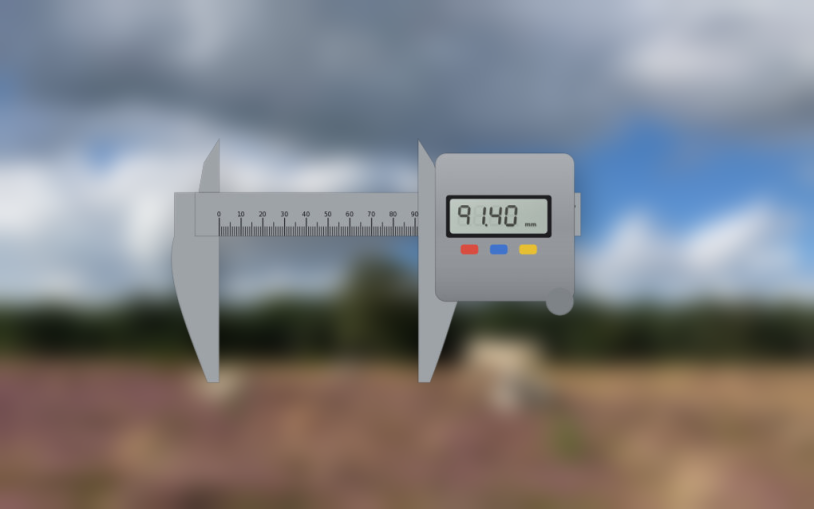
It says 91.40
